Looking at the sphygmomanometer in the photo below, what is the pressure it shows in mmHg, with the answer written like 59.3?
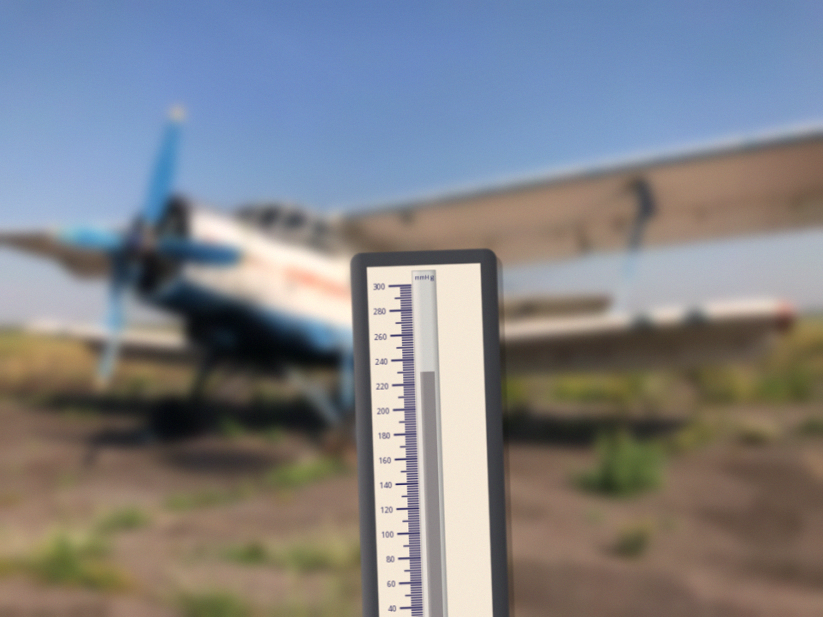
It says 230
